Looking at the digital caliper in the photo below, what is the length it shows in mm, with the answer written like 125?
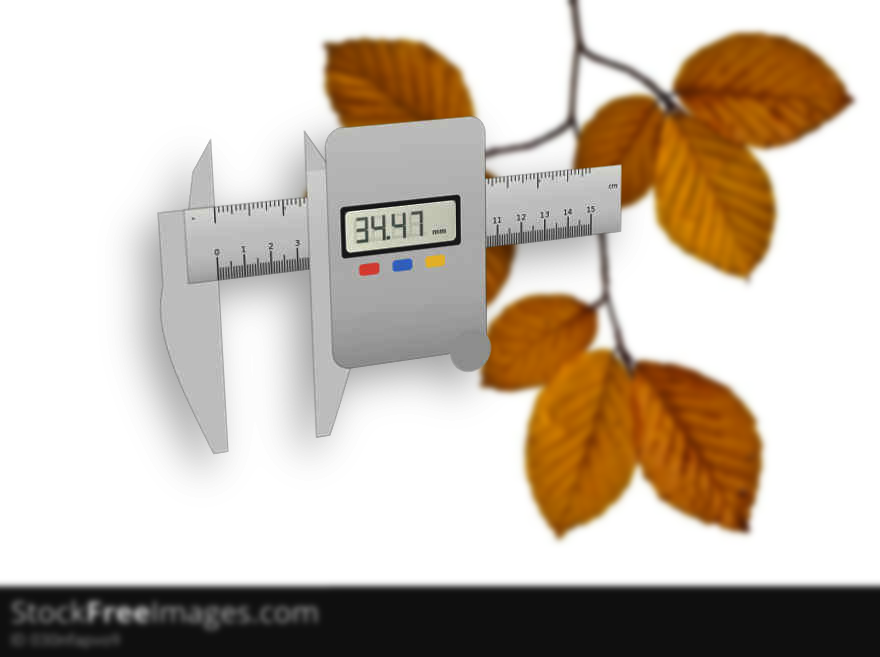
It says 34.47
